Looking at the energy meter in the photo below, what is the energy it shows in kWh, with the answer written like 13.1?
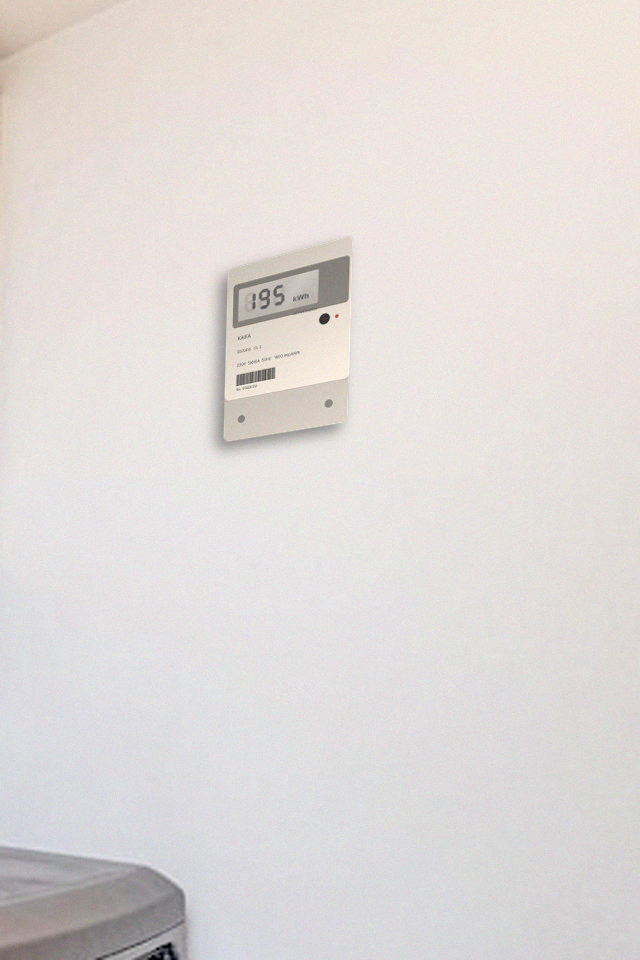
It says 195
